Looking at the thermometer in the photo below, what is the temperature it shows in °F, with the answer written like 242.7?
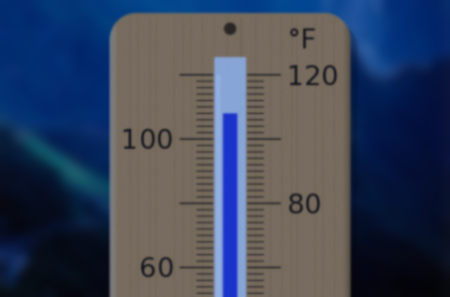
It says 108
